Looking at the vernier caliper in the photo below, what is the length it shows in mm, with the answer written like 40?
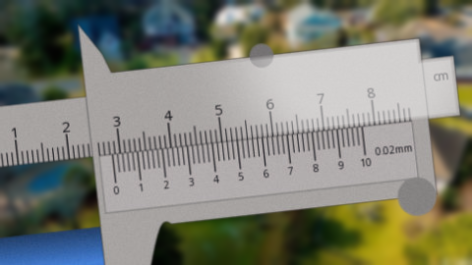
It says 28.5
